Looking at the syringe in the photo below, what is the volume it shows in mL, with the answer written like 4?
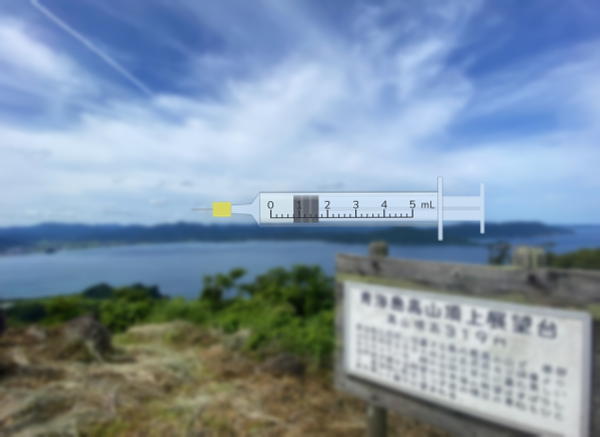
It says 0.8
